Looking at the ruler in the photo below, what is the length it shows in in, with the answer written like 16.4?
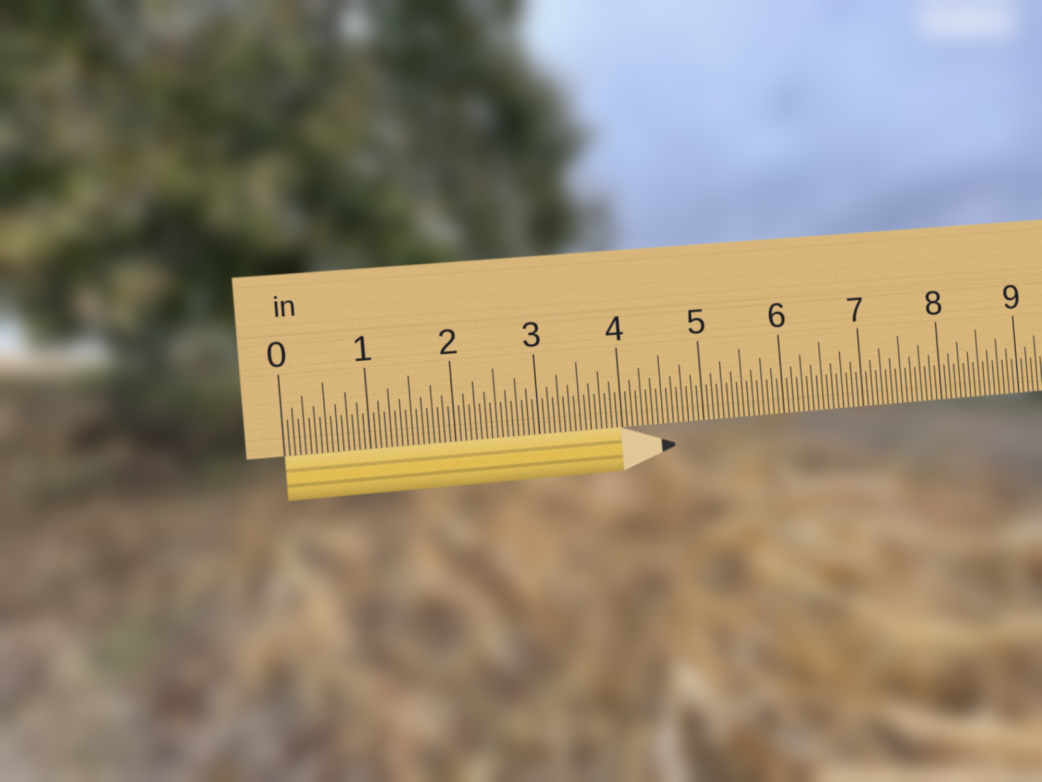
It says 4.625
